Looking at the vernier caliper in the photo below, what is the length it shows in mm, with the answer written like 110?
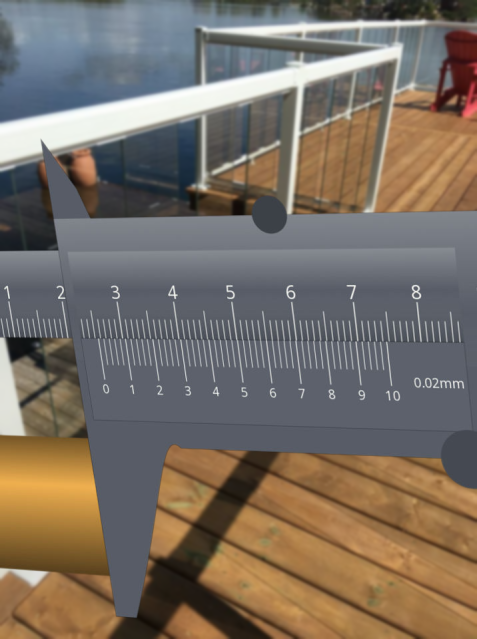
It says 25.6
